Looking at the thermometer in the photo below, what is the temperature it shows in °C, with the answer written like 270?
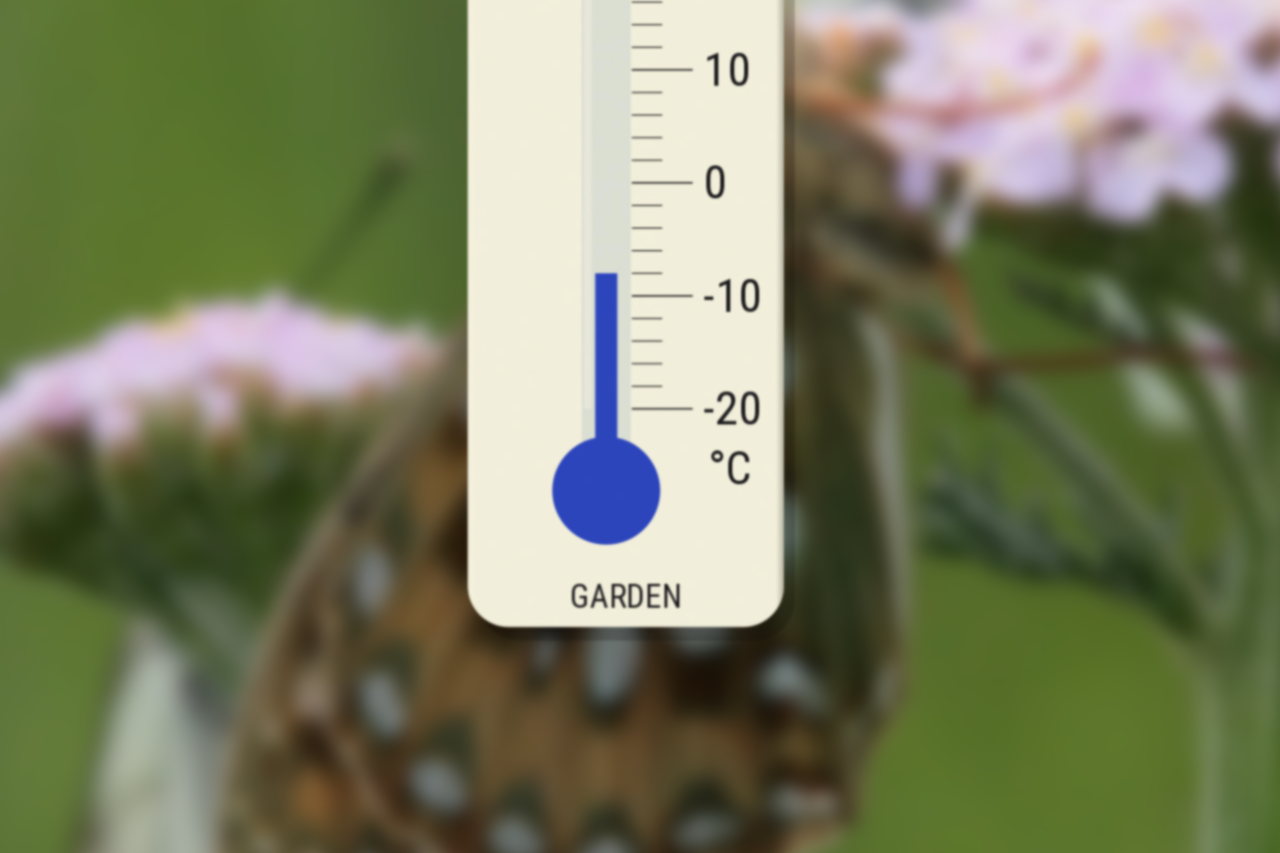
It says -8
